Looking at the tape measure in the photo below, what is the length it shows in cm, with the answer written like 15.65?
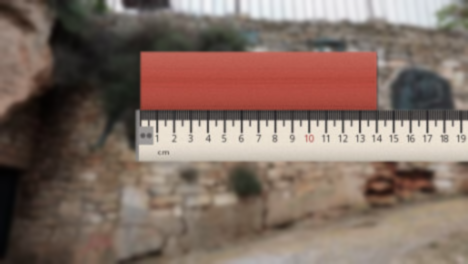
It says 14
